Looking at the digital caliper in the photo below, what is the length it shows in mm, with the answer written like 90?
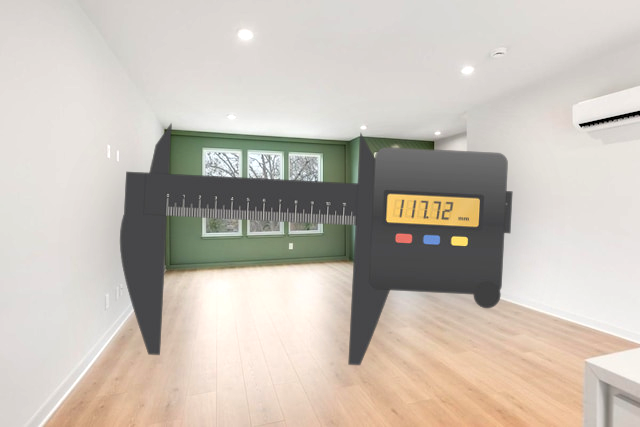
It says 117.72
